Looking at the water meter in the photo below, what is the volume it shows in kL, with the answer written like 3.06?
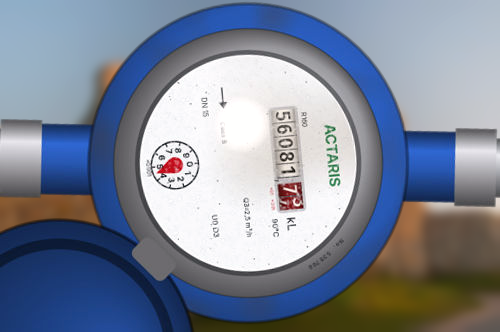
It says 56081.734
